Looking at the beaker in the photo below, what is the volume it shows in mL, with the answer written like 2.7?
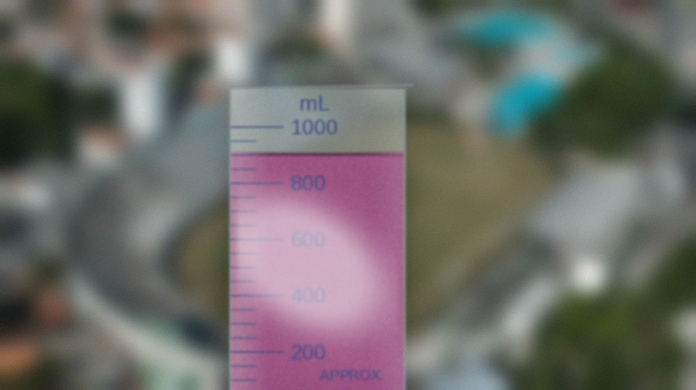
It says 900
